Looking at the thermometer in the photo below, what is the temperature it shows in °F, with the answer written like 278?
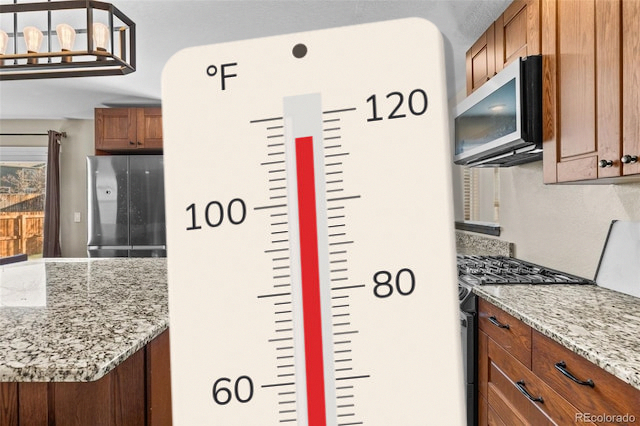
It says 115
